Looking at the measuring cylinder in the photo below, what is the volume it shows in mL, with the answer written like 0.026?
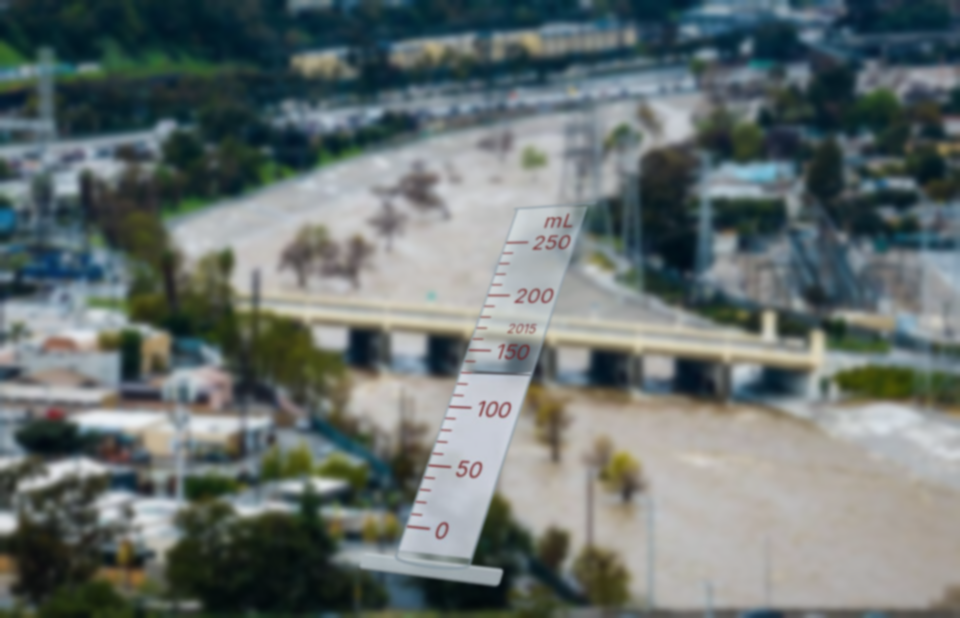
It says 130
